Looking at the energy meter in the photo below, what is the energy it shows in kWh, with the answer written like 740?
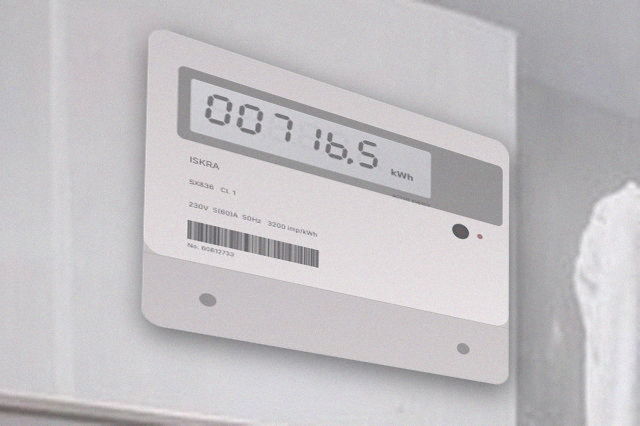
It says 716.5
